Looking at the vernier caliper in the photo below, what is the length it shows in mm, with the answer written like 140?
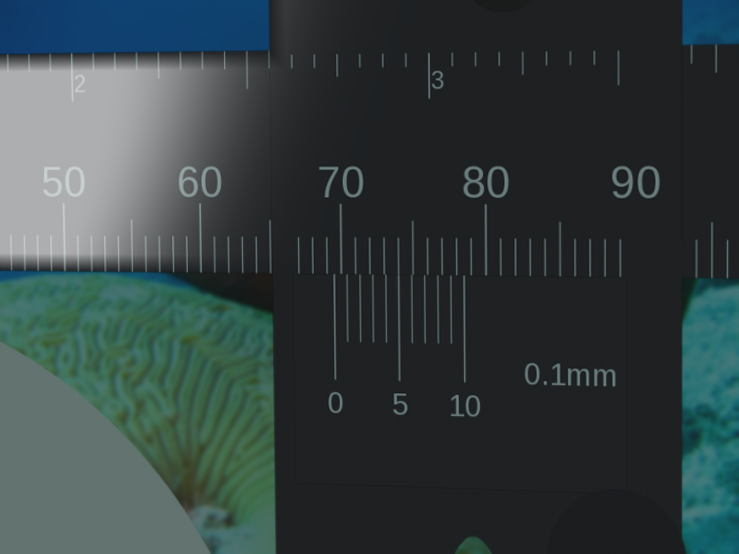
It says 69.5
